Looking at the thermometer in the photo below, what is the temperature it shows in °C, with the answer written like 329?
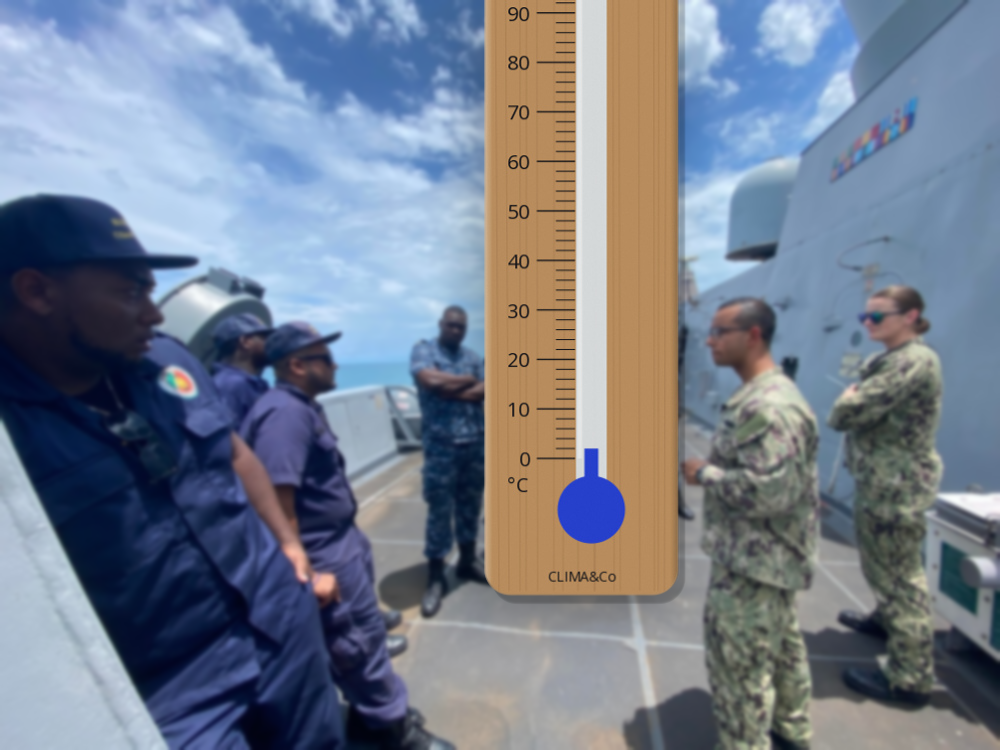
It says 2
